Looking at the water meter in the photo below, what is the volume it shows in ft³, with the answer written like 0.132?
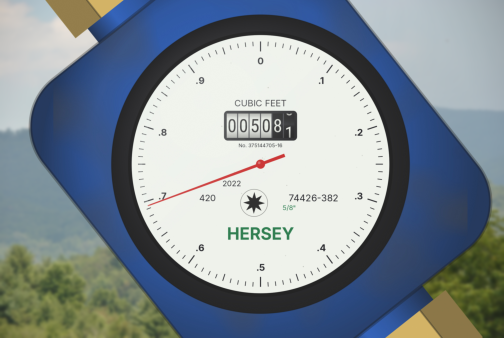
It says 5080.69
